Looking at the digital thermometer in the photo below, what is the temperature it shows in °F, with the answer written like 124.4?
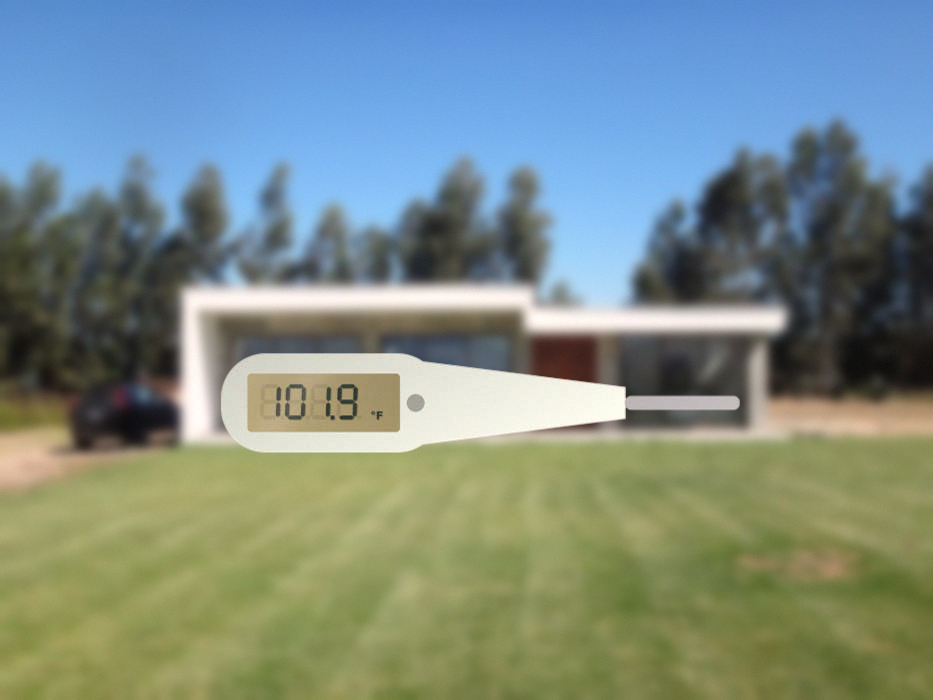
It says 101.9
